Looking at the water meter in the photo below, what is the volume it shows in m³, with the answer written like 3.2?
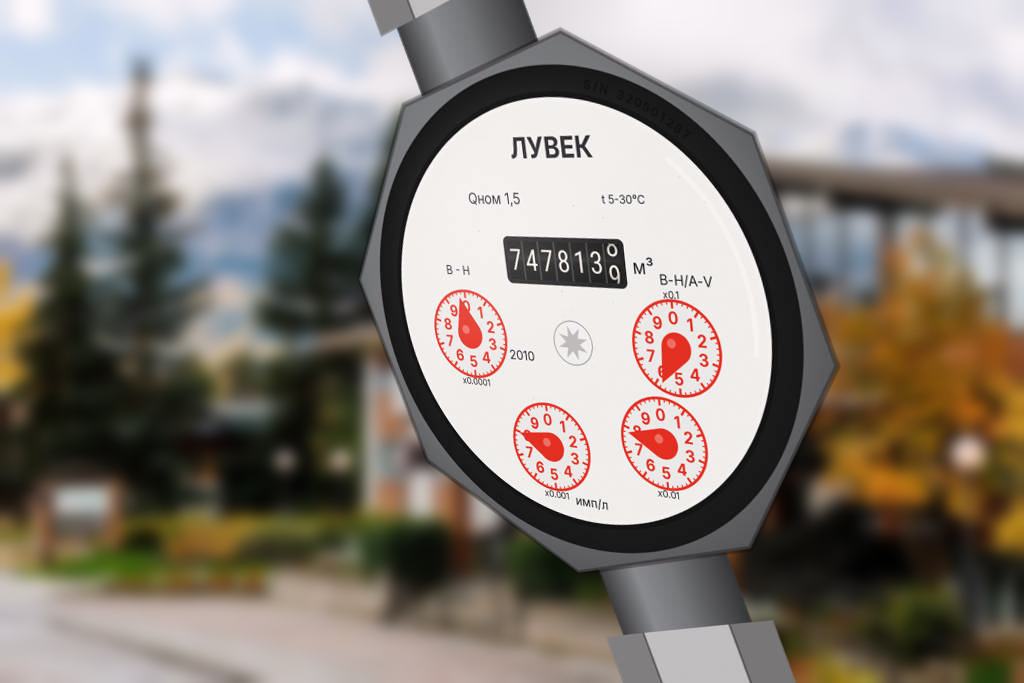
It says 7478138.5779
